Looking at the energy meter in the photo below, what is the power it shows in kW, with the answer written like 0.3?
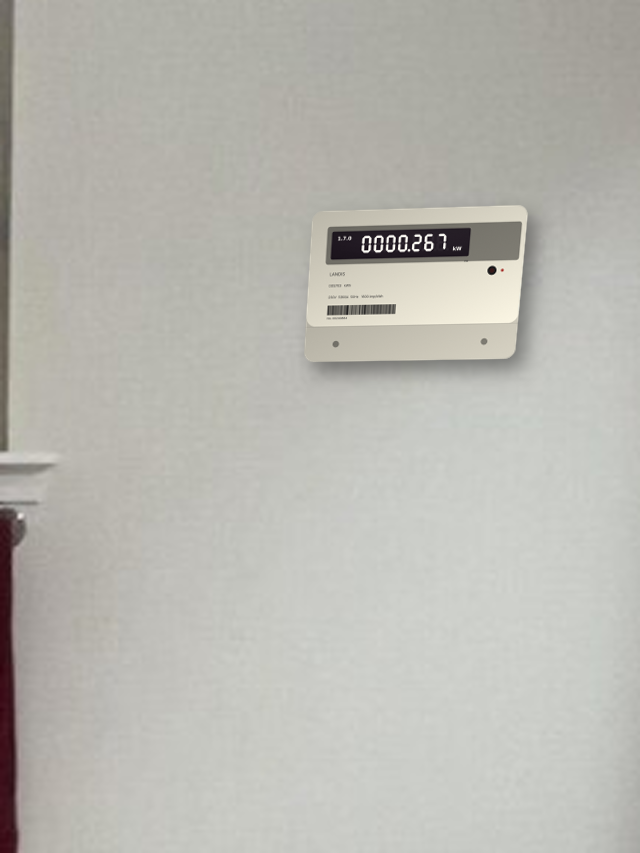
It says 0.267
